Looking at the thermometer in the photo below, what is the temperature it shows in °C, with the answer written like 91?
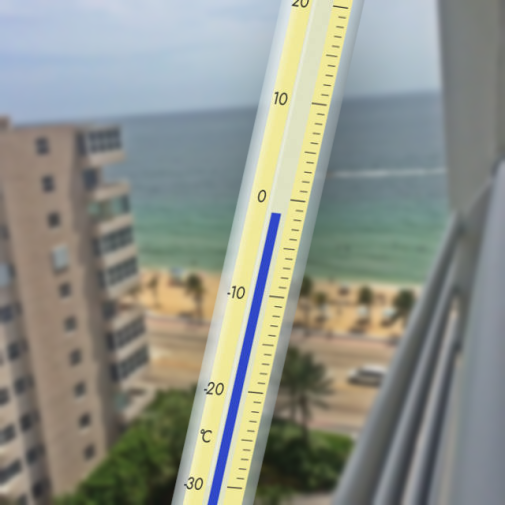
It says -1.5
